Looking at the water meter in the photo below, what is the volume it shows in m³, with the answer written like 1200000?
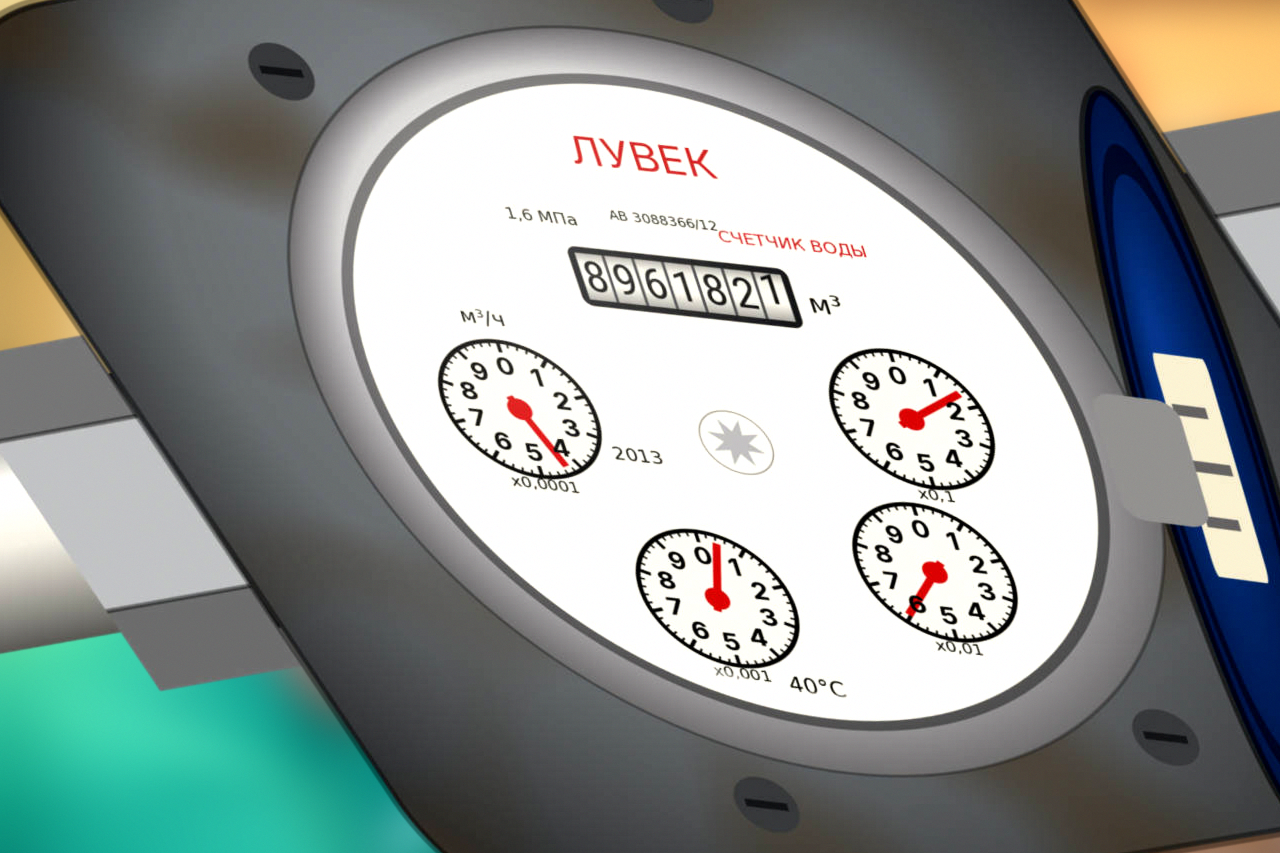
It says 8961821.1604
